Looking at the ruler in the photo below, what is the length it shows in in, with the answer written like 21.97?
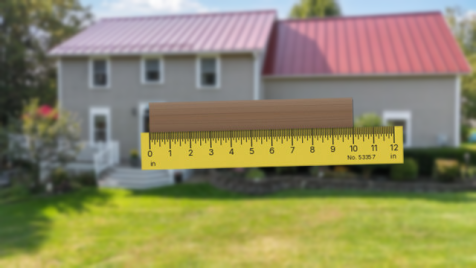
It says 10
